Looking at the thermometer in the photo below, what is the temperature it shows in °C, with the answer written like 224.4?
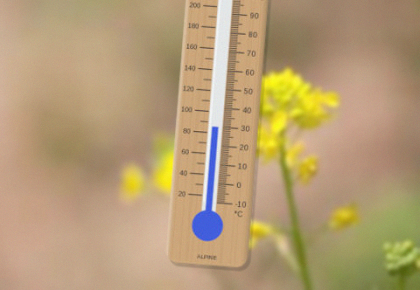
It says 30
